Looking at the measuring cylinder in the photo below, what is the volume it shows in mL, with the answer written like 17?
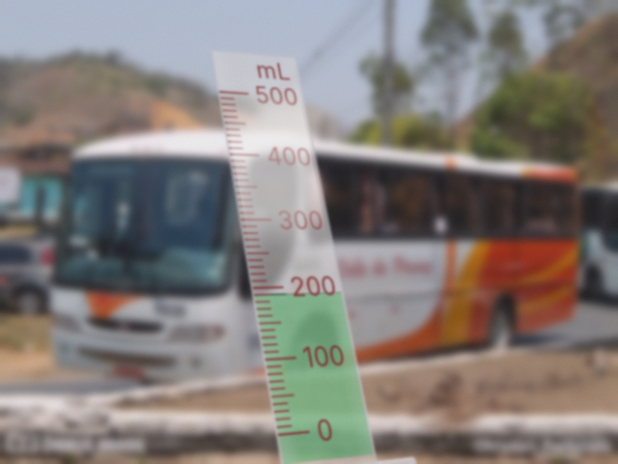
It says 190
